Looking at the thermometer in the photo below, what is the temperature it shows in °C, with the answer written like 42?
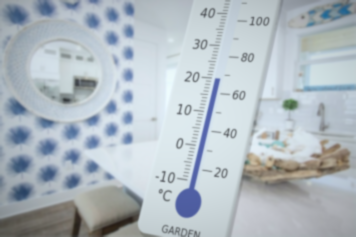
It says 20
